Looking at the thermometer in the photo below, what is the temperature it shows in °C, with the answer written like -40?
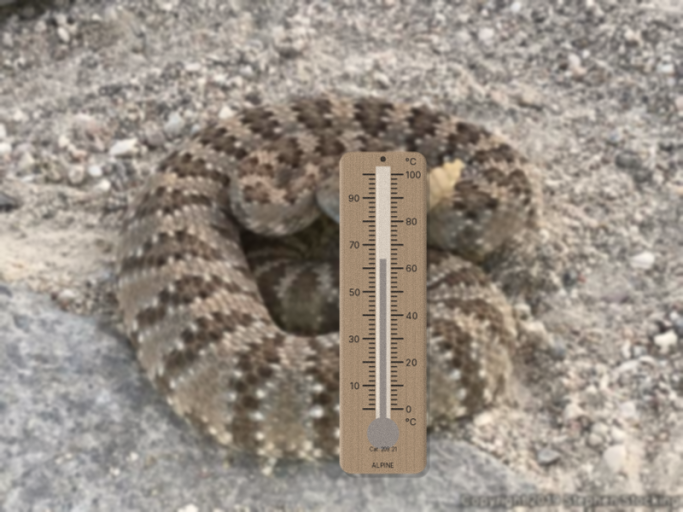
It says 64
